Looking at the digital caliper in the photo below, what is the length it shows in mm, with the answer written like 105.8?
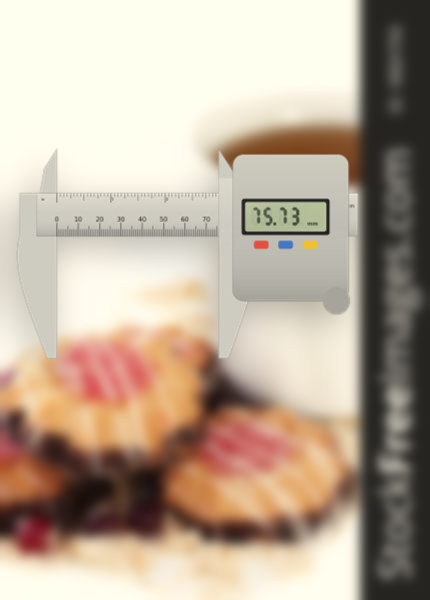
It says 75.73
